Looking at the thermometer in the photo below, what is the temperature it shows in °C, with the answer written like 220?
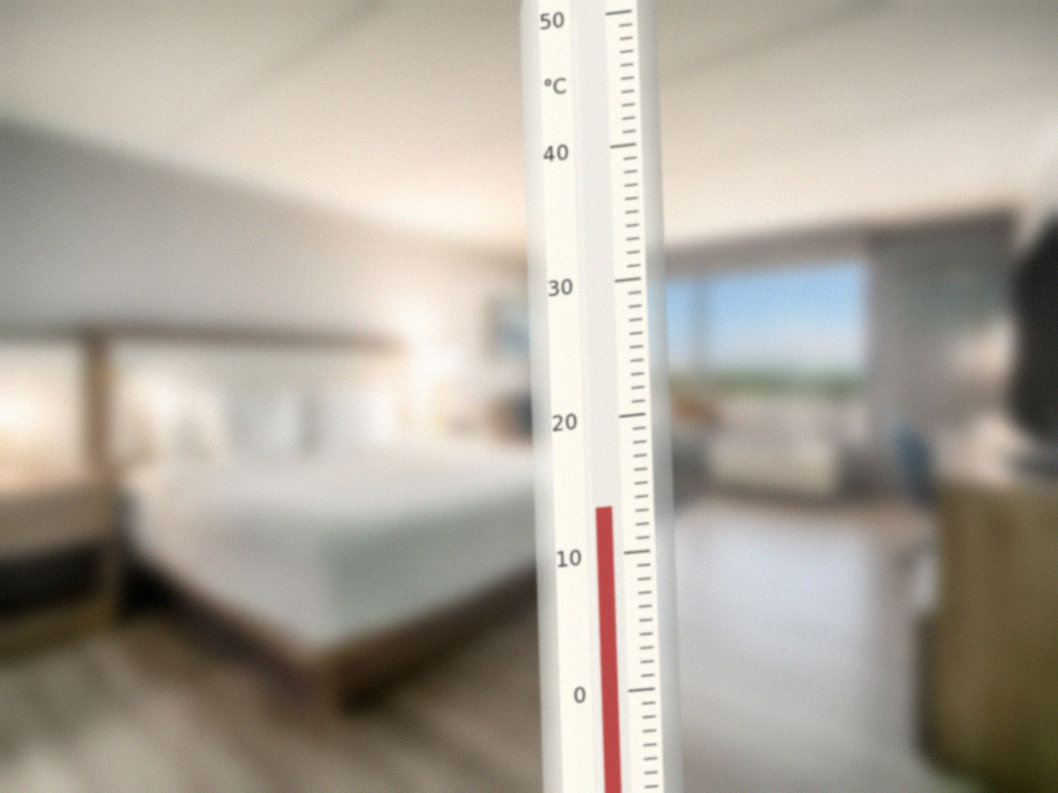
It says 13.5
